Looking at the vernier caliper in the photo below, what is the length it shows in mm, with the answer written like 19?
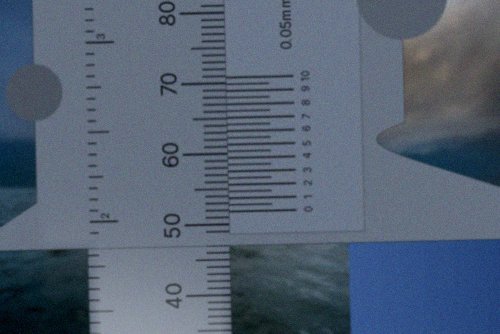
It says 51.8
